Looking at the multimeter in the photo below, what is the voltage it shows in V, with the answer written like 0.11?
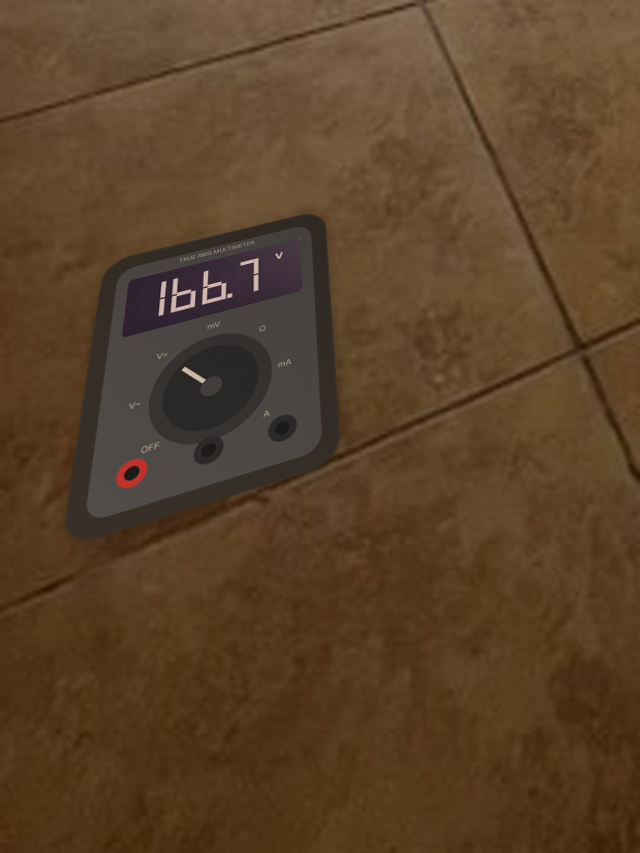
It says 166.7
